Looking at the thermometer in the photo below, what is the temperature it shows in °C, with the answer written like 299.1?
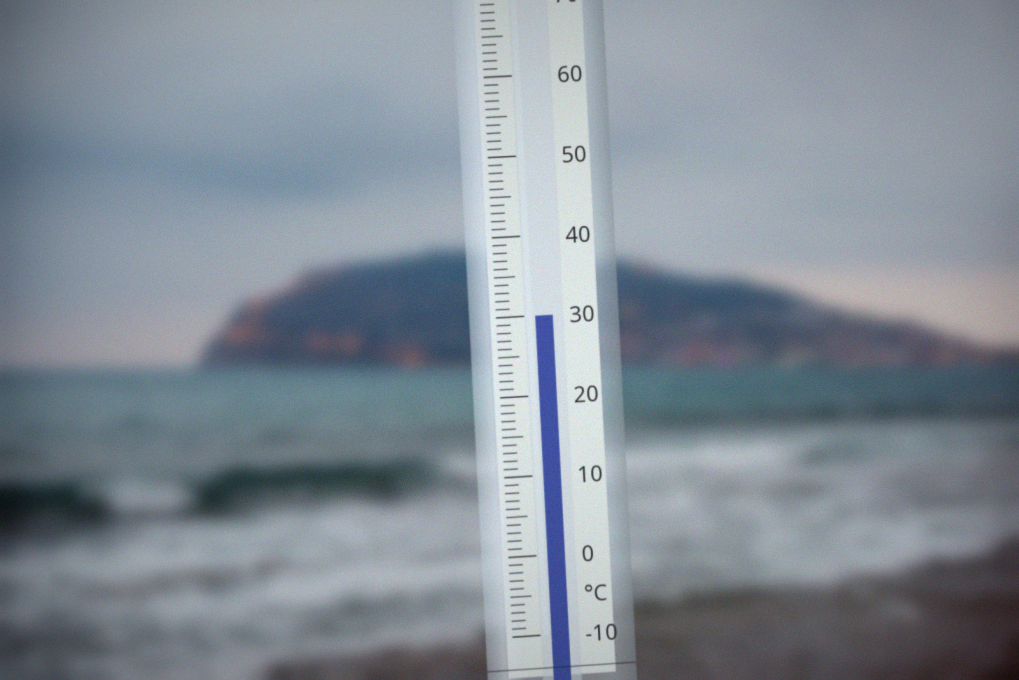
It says 30
